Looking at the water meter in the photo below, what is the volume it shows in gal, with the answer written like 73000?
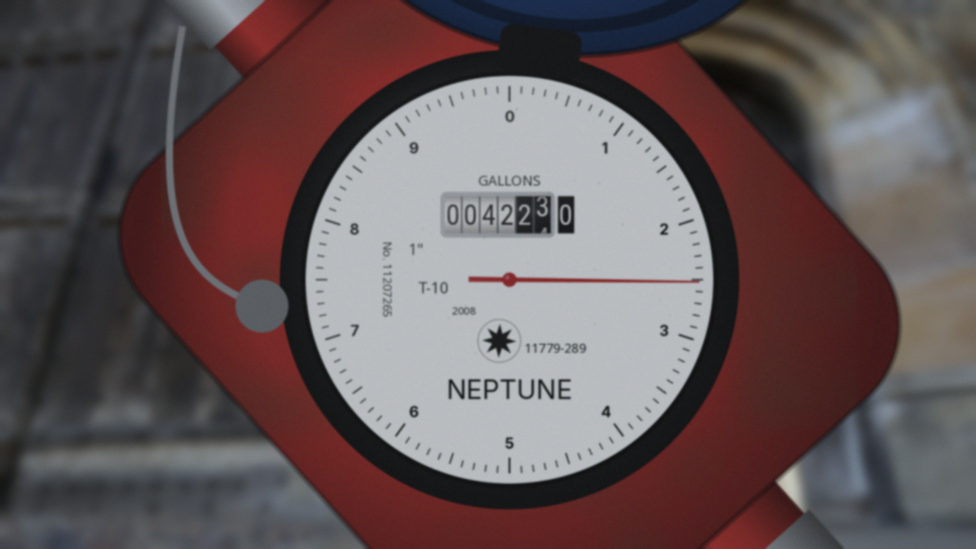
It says 42232.5
